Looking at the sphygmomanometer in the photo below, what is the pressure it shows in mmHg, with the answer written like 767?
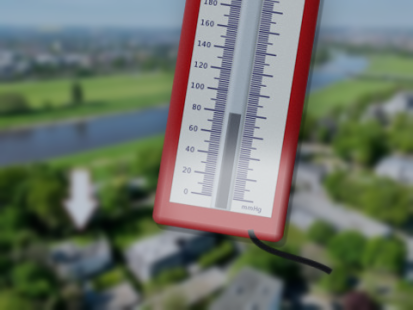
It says 80
